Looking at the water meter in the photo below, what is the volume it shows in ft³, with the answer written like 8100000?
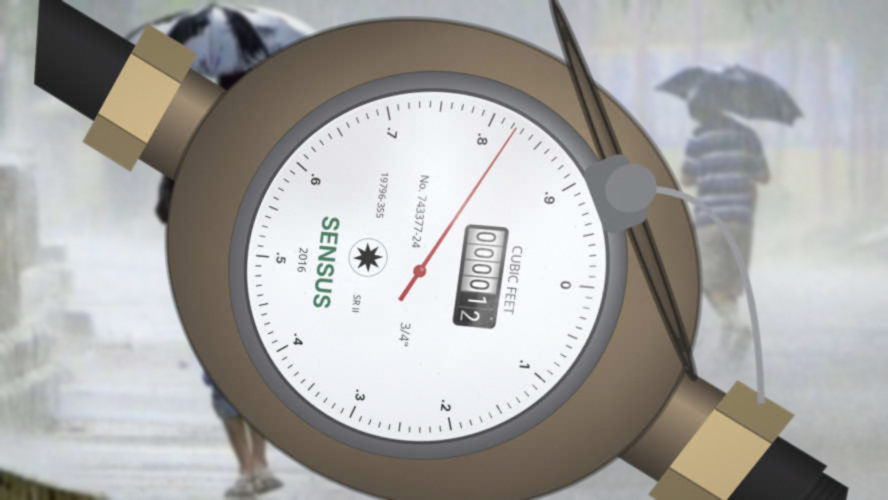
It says 11.82
